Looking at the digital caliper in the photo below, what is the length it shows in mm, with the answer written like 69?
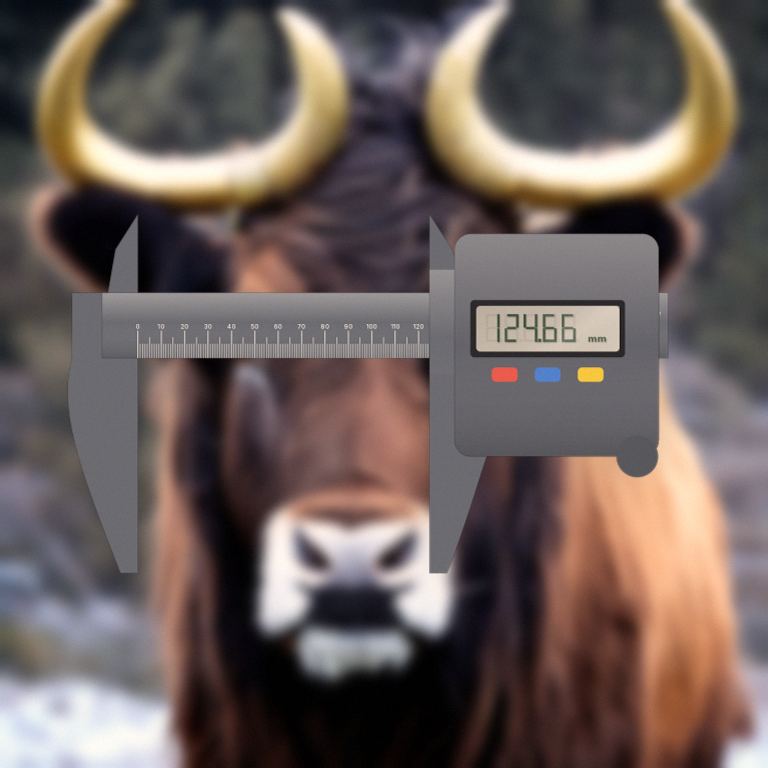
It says 124.66
